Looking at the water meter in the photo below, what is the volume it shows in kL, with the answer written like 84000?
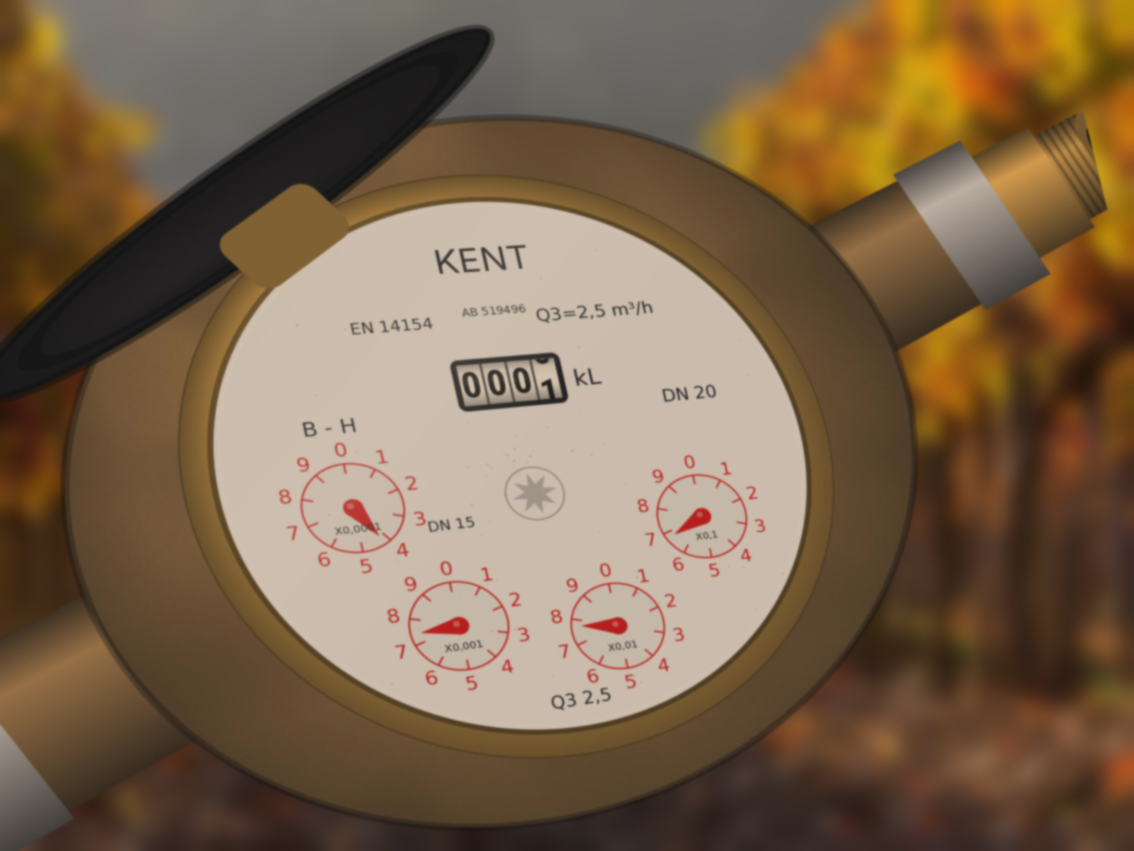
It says 0.6774
